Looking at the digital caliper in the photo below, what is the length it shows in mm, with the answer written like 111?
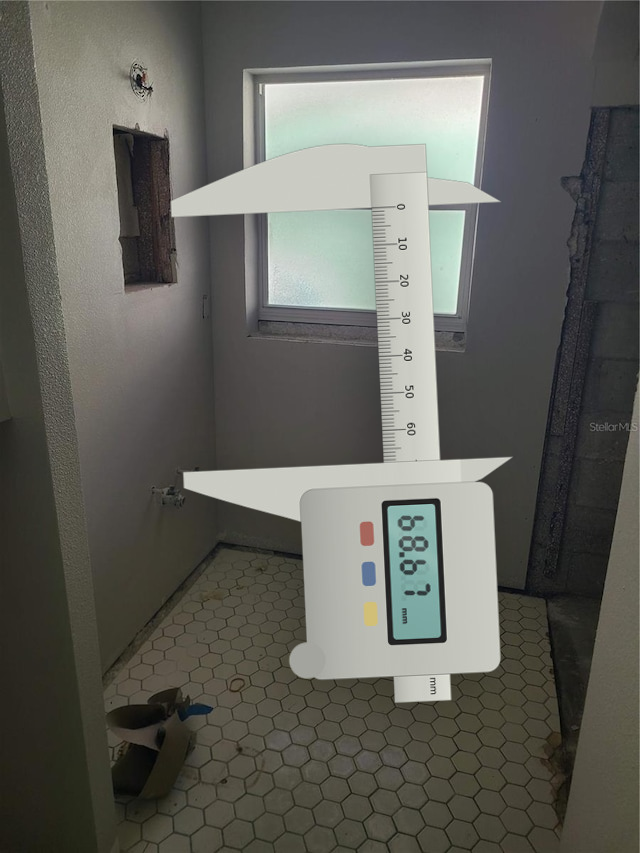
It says 68.67
